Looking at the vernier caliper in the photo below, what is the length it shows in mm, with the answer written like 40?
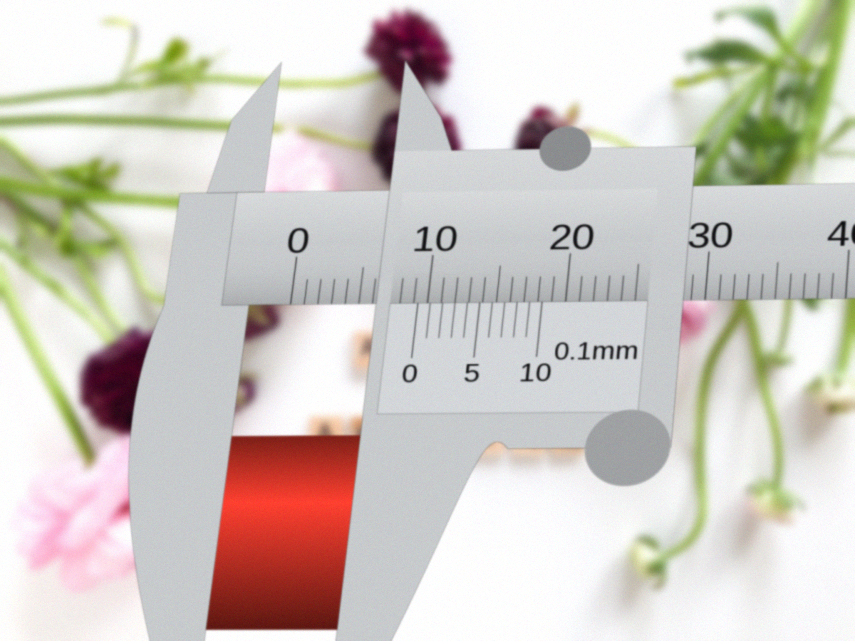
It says 9.3
